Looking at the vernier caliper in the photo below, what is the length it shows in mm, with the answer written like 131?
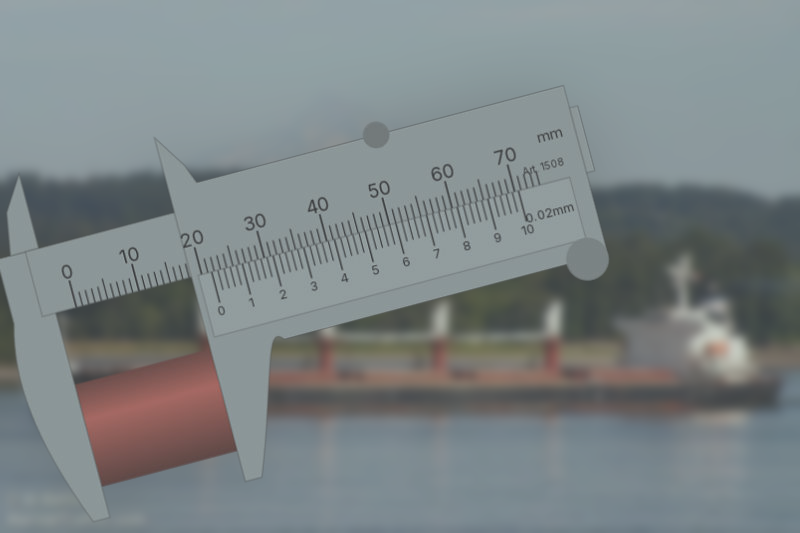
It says 21.6
